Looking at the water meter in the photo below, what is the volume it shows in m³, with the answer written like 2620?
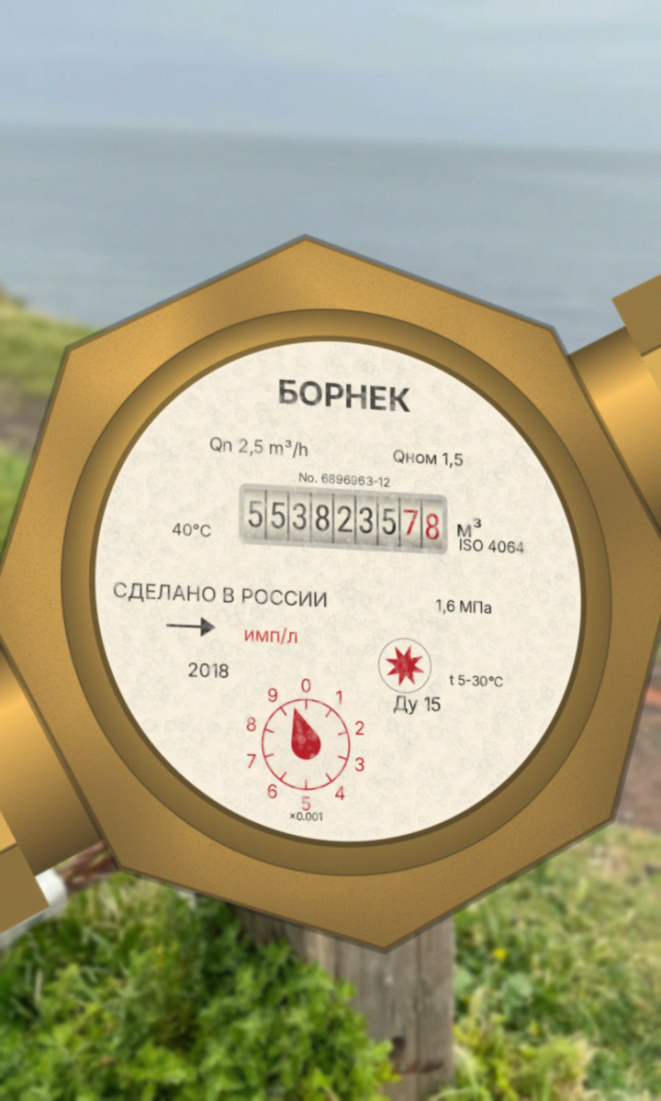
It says 5538235.779
